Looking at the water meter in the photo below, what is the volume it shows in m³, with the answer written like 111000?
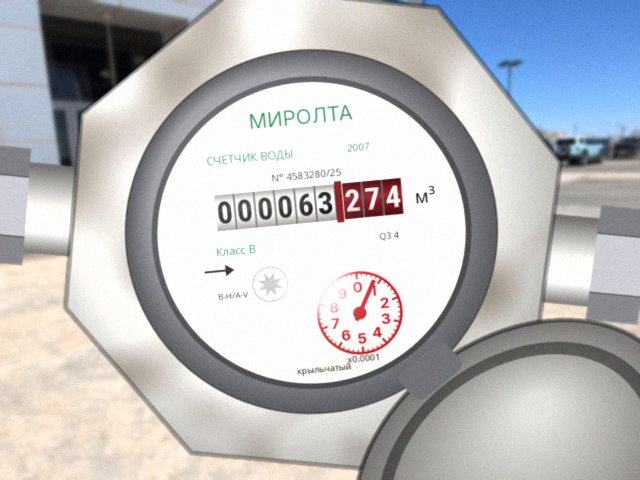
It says 63.2740
